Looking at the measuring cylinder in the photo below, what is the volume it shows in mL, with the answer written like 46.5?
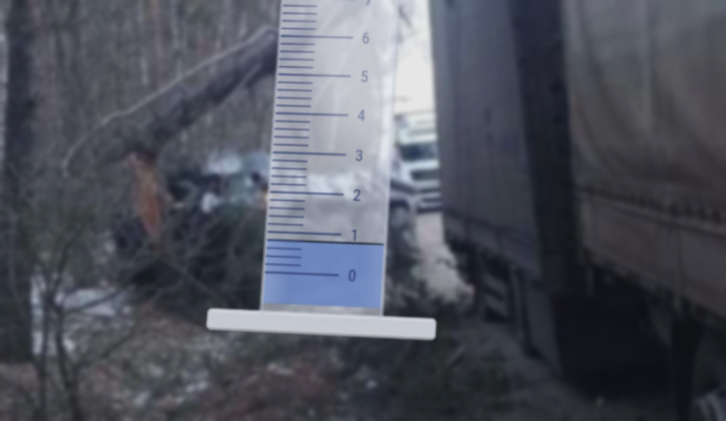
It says 0.8
